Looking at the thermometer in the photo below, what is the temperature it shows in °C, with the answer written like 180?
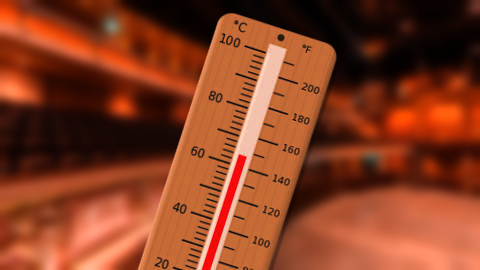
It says 64
